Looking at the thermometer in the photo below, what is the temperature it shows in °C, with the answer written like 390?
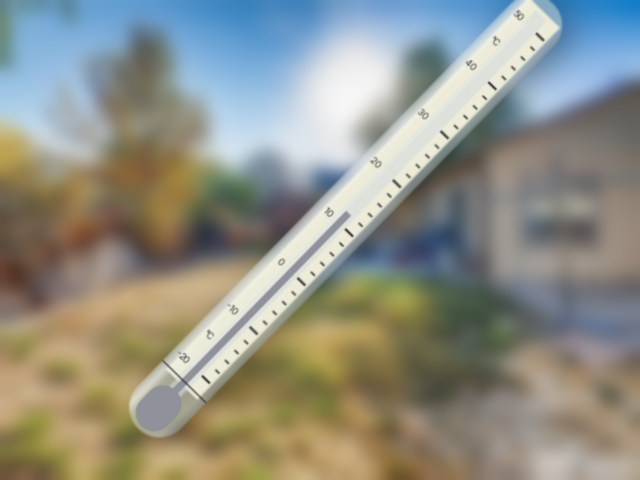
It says 12
